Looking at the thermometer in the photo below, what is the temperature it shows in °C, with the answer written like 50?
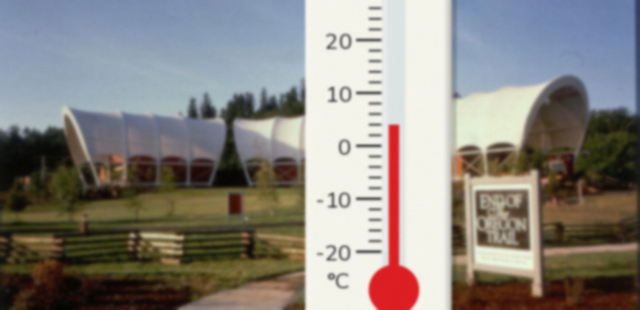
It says 4
